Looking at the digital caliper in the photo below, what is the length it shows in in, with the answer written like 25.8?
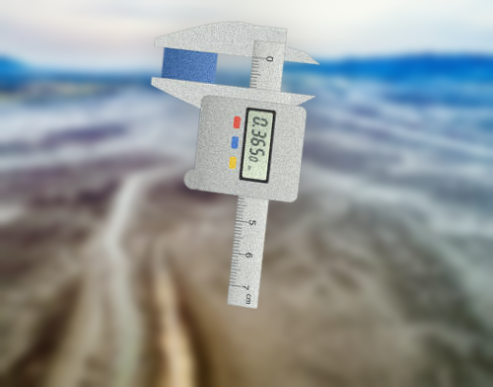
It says 0.3650
